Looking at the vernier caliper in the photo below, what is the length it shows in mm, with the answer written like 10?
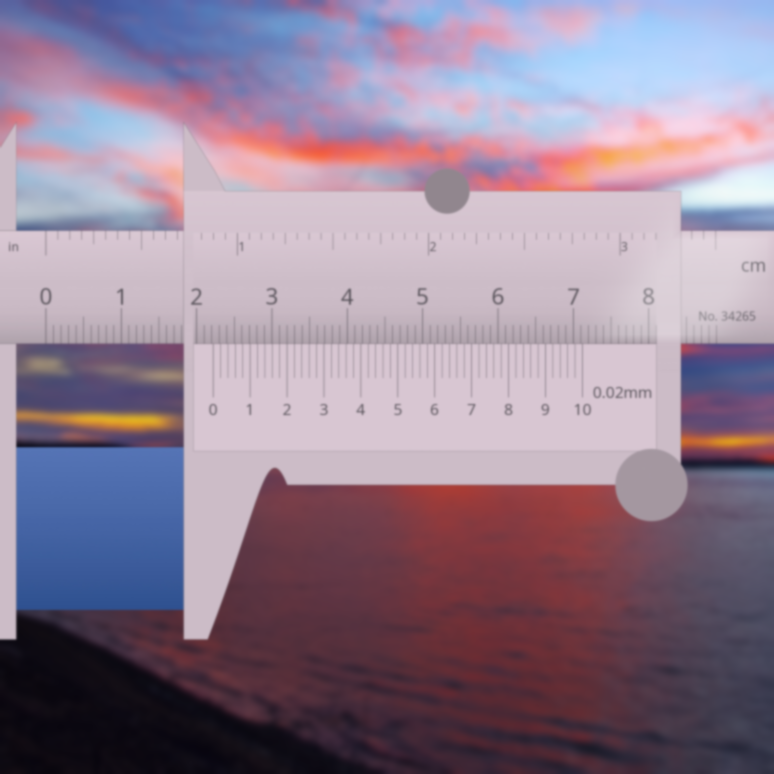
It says 22.2
